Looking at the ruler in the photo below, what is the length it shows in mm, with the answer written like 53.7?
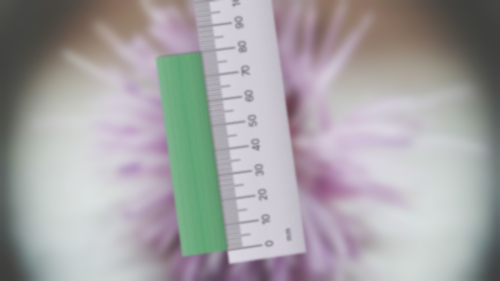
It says 80
